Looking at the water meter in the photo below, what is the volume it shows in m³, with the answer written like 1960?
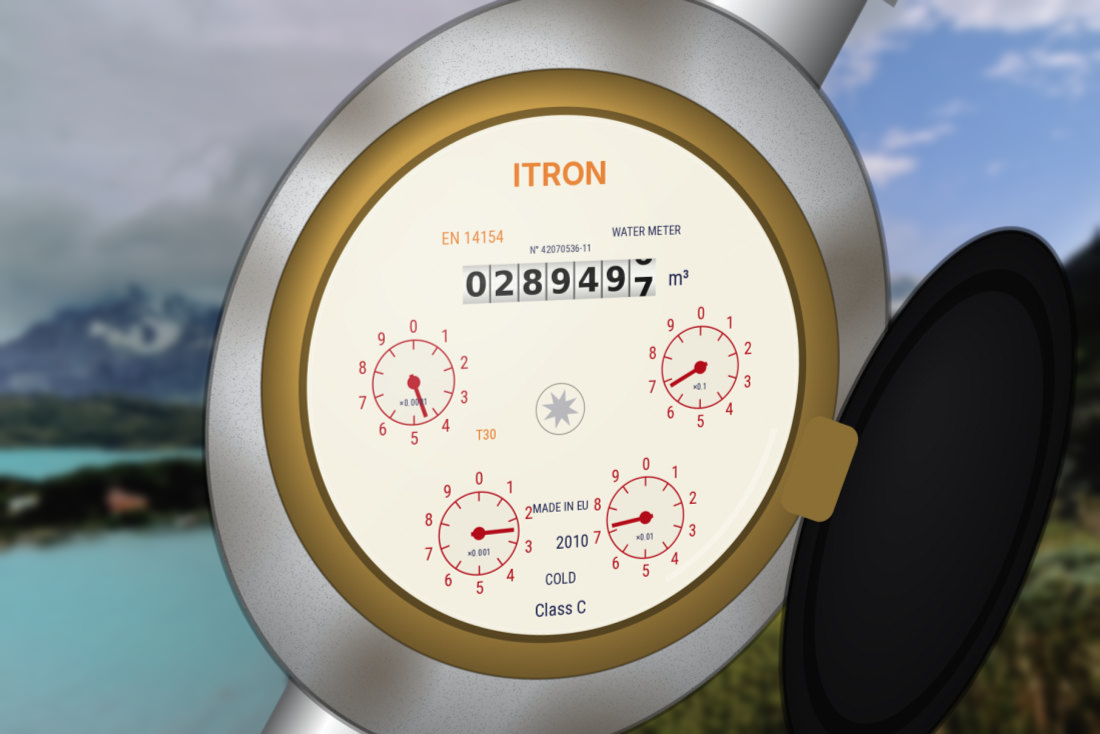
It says 289496.6724
